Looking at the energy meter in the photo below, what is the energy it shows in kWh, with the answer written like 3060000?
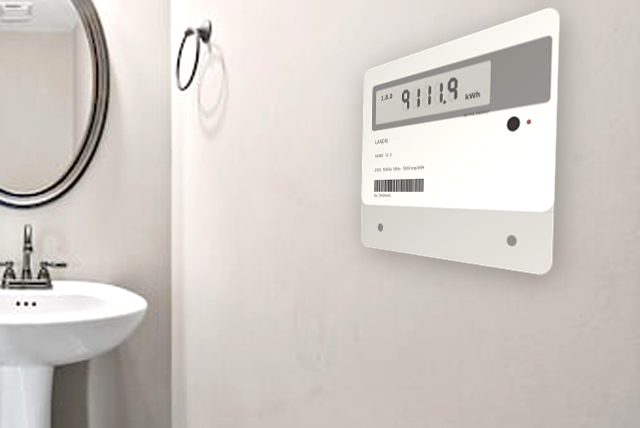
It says 9111.9
